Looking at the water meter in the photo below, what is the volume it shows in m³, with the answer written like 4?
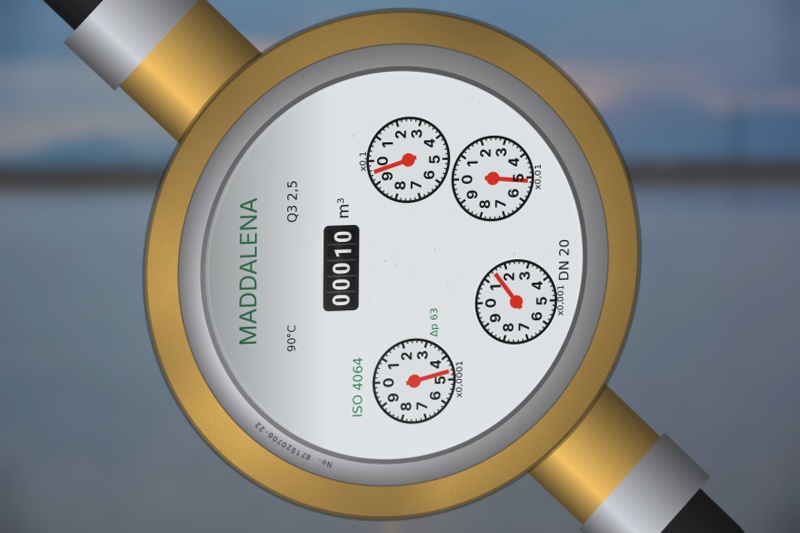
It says 9.9514
